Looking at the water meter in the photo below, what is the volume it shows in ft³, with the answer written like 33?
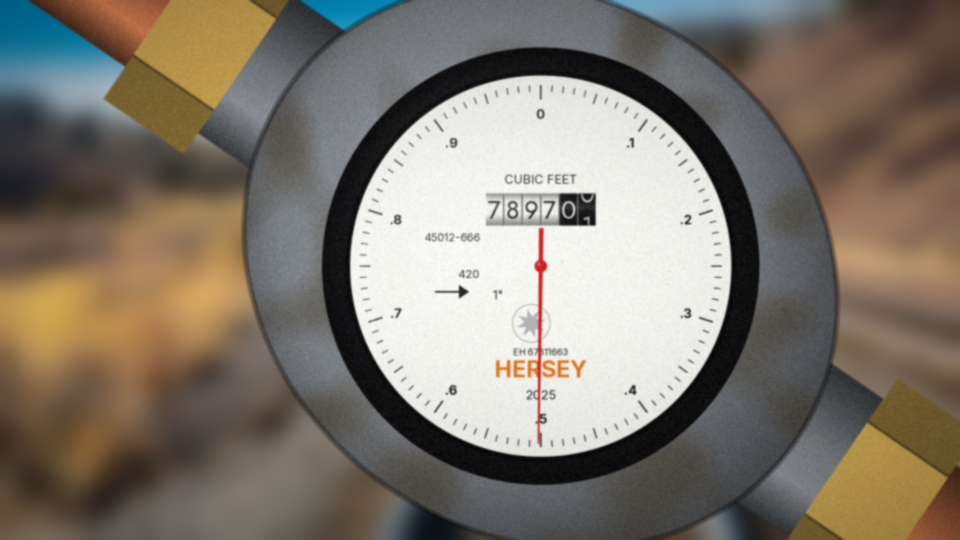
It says 789700.50
